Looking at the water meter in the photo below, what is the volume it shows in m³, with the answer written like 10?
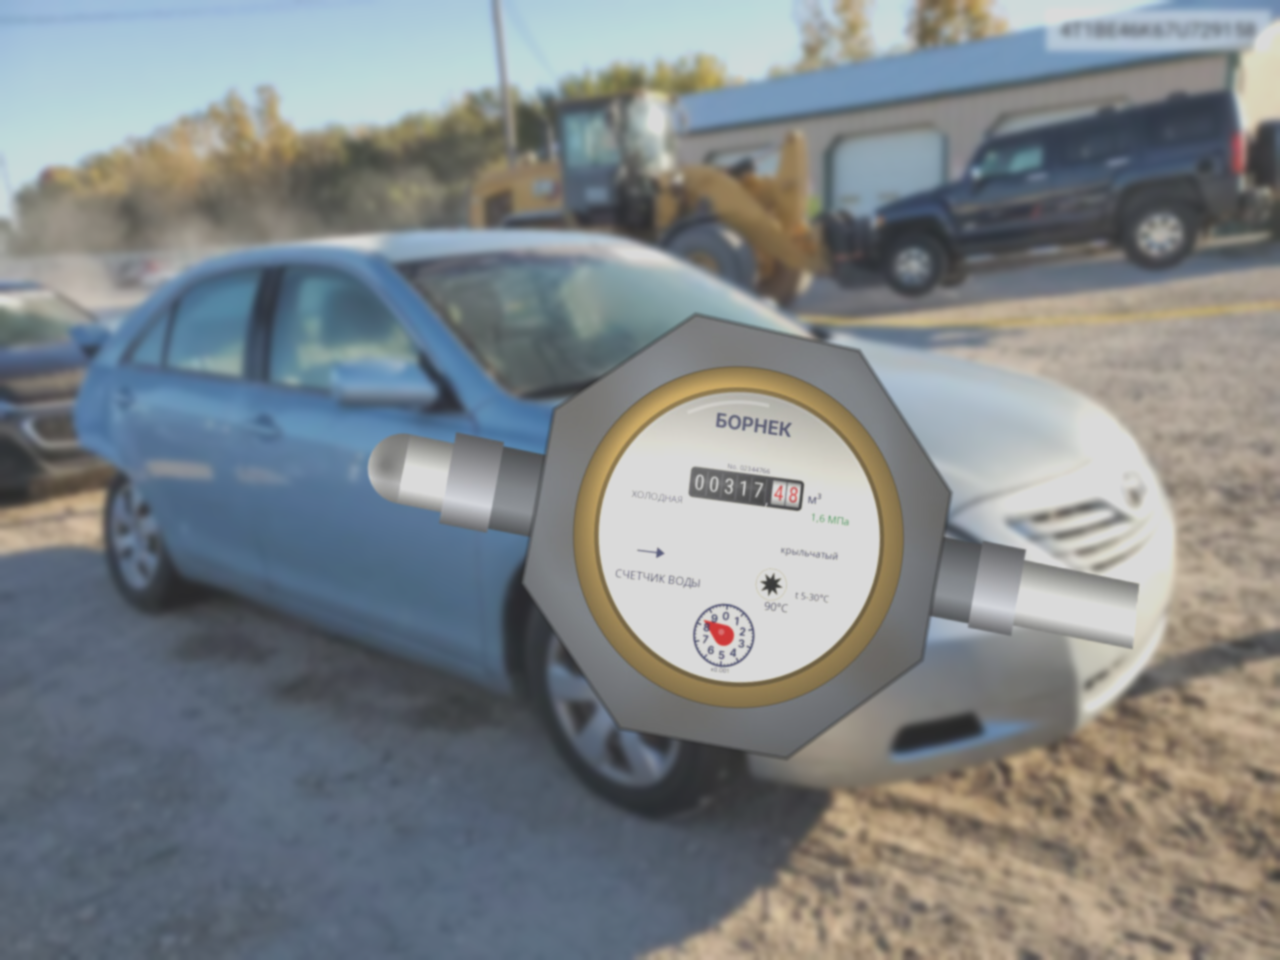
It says 317.488
